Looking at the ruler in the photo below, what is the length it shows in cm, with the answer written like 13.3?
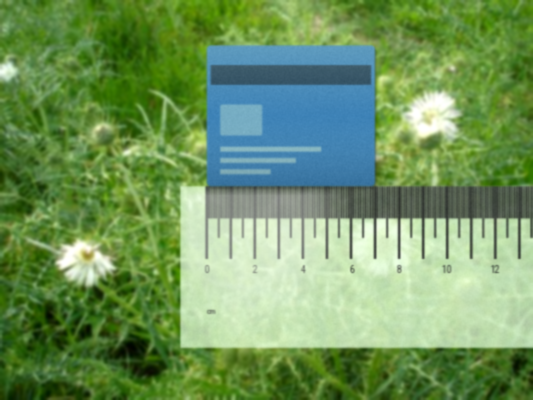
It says 7
